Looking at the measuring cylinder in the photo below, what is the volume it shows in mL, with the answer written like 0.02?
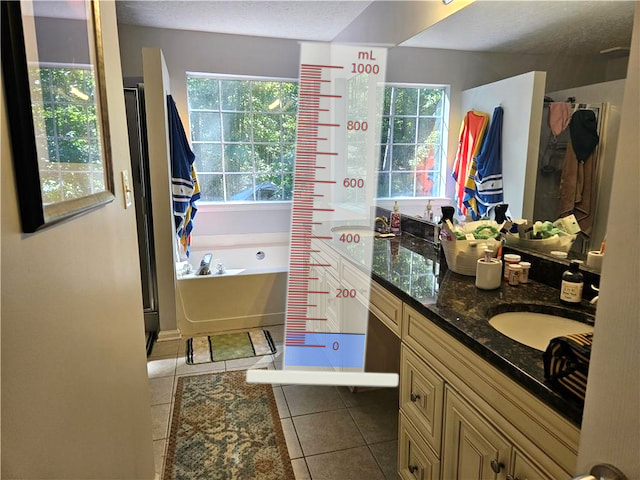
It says 50
